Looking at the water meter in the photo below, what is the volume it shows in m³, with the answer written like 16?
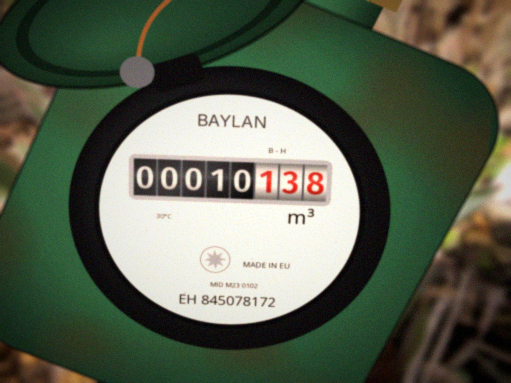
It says 10.138
